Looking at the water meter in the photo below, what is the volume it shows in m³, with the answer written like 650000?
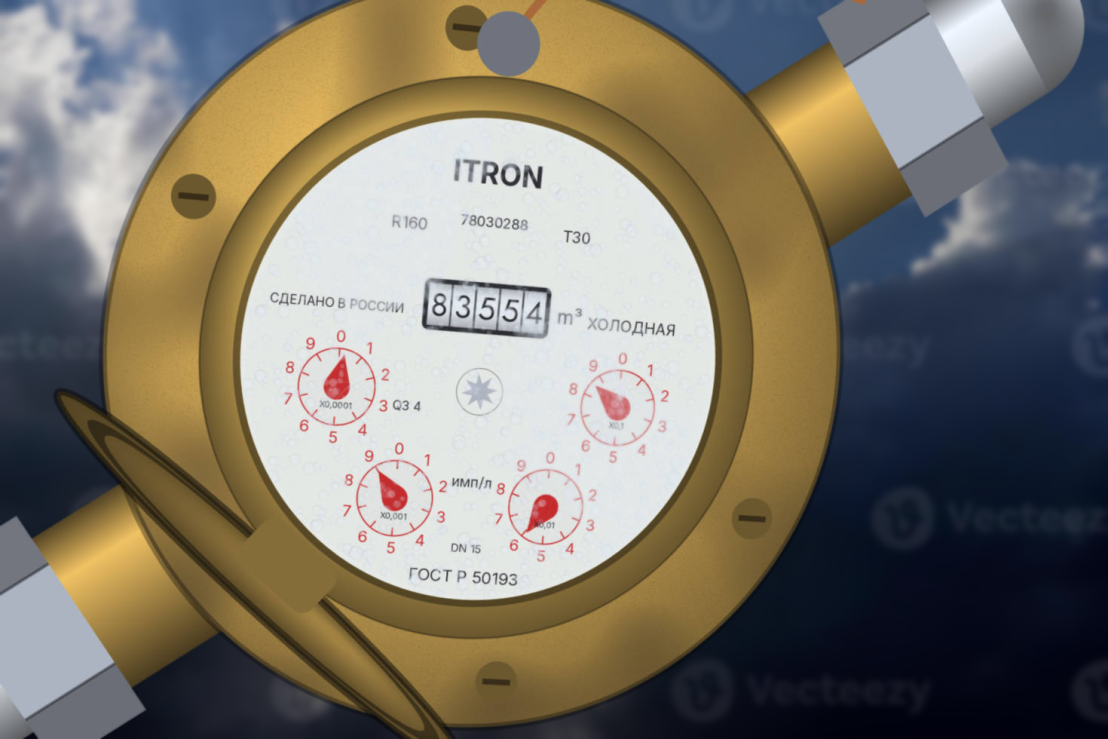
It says 83554.8590
